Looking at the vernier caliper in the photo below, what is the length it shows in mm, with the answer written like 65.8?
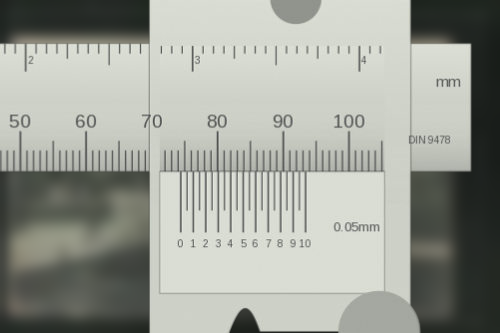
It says 74.4
